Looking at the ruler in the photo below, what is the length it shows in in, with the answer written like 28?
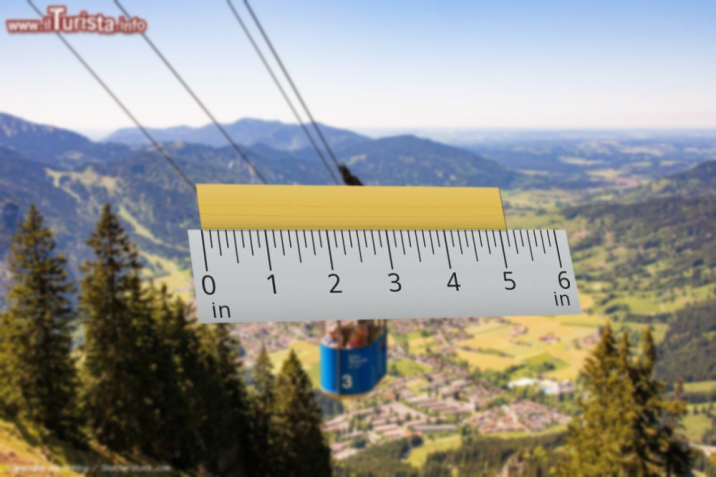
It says 5.125
